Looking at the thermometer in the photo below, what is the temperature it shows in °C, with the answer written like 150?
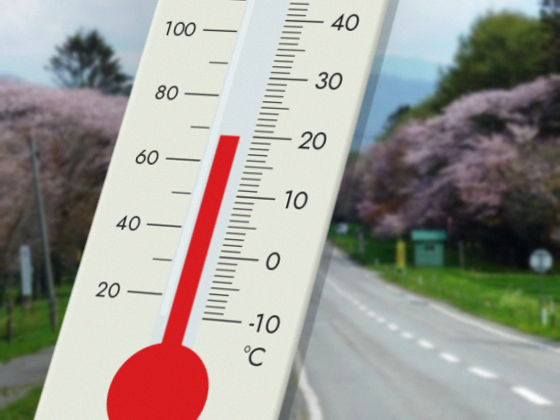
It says 20
